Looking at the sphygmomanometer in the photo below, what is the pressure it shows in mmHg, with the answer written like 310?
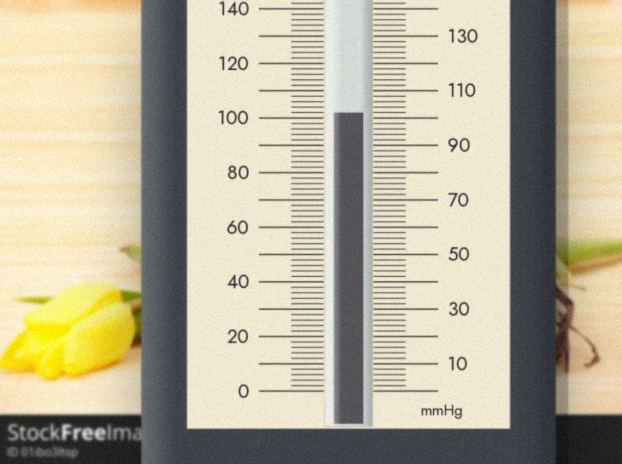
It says 102
